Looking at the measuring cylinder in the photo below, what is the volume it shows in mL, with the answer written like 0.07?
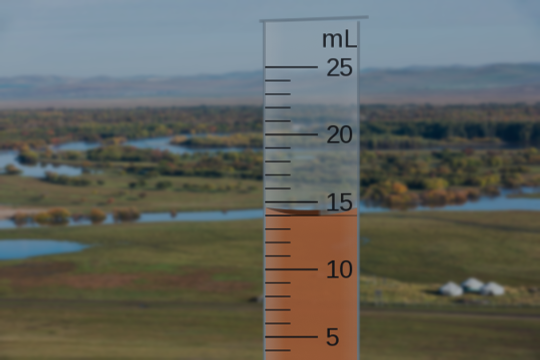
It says 14
